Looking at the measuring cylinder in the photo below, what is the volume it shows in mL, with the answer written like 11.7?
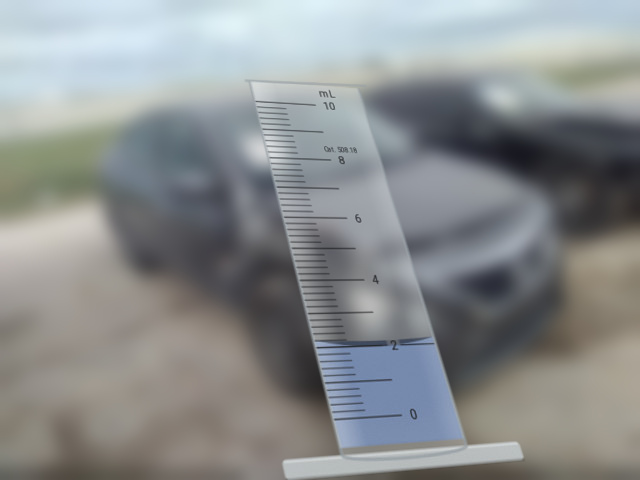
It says 2
